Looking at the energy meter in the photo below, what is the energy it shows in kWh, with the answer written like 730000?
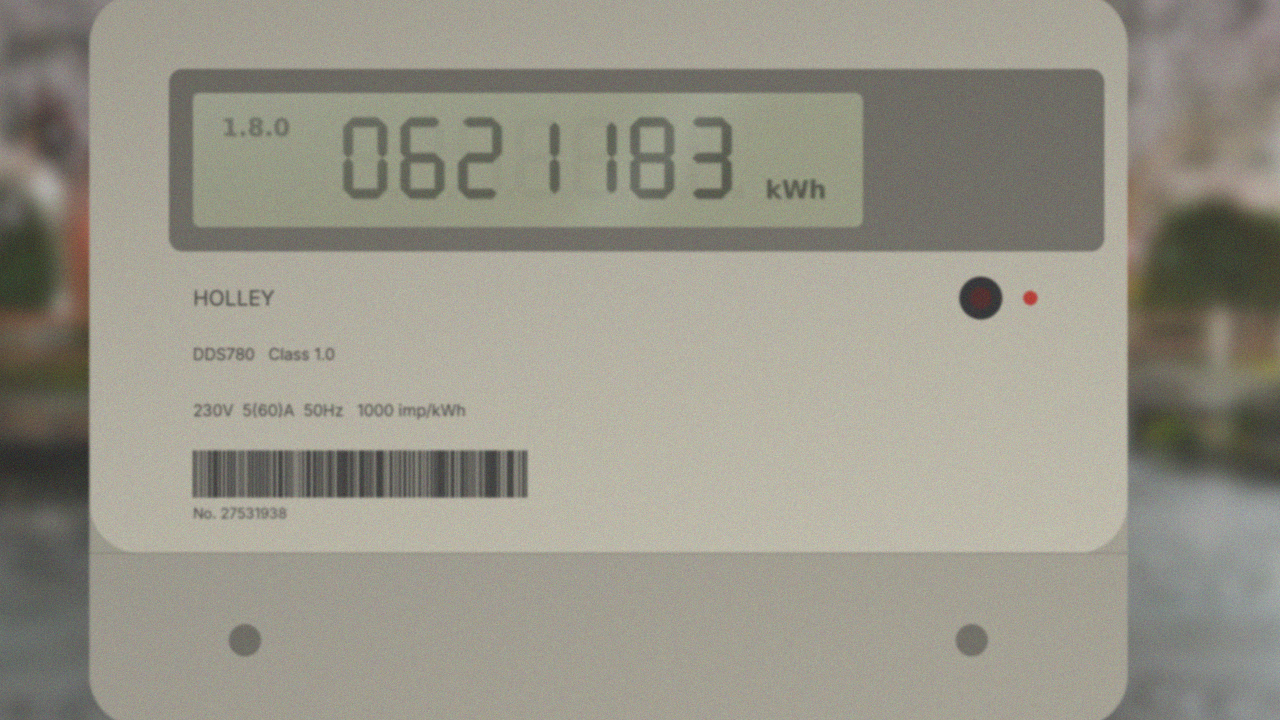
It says 621183
